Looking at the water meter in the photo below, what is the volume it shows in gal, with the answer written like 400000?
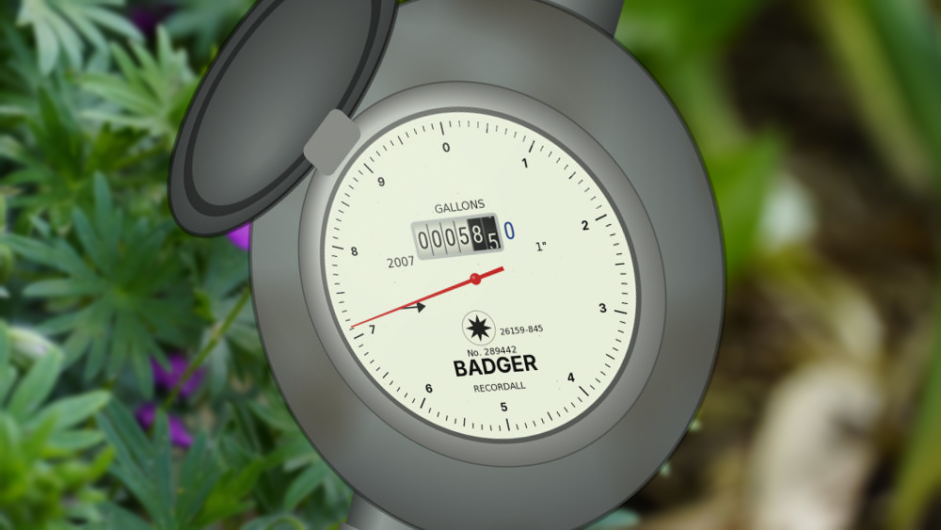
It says 5847.1
